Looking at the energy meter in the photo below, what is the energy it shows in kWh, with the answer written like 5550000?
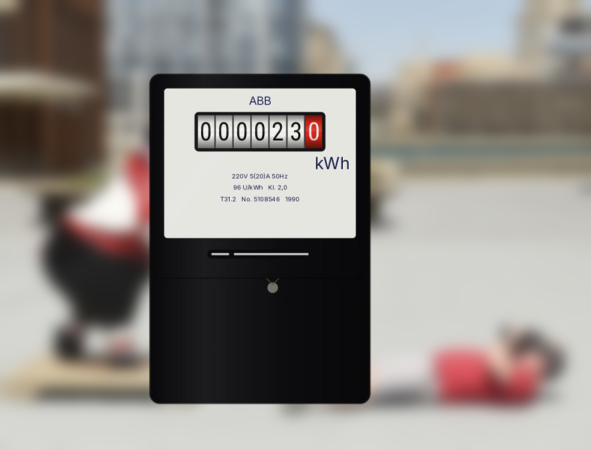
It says 23.0
